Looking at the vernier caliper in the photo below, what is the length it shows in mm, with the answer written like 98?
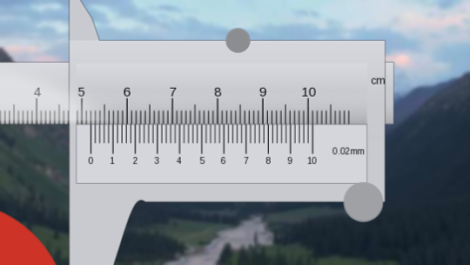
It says 52.0
